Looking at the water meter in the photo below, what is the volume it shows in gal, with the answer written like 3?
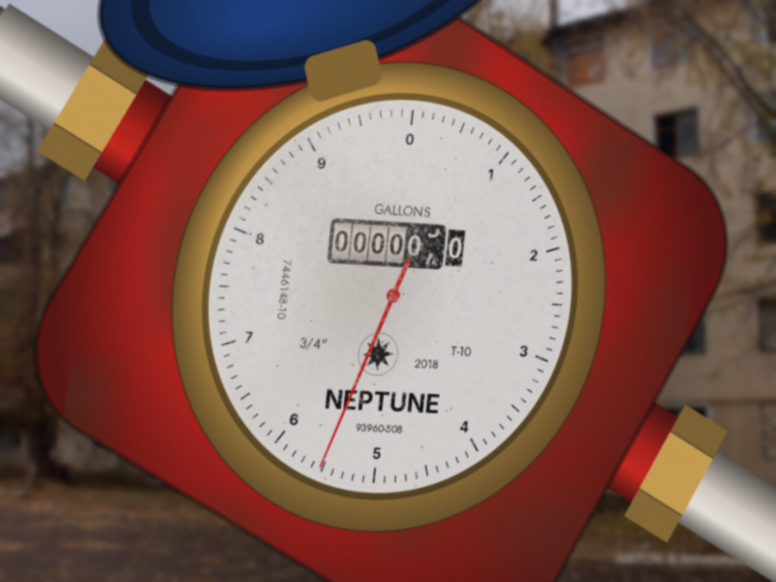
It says 35.5
